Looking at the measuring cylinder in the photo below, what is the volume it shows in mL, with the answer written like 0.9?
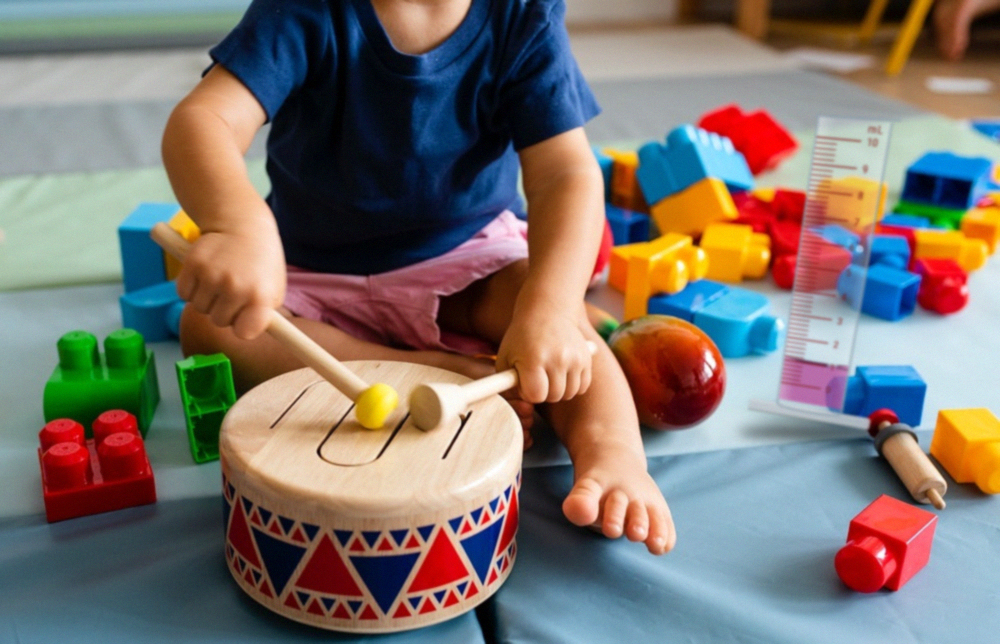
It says 1
